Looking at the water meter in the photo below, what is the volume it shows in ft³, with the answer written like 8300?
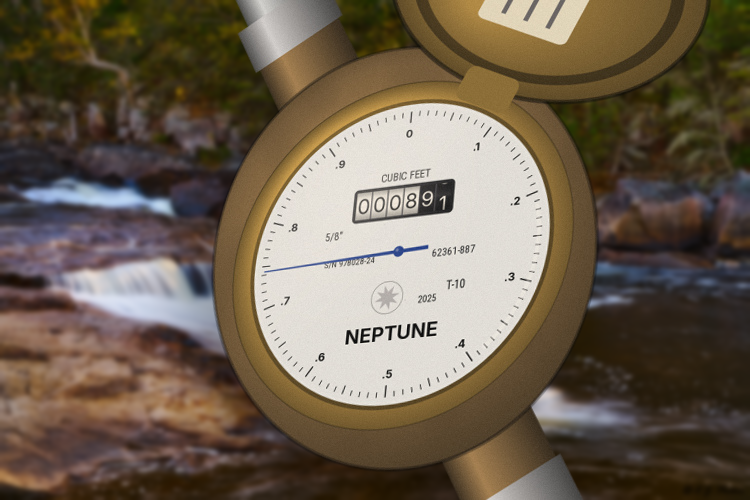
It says 890.74
